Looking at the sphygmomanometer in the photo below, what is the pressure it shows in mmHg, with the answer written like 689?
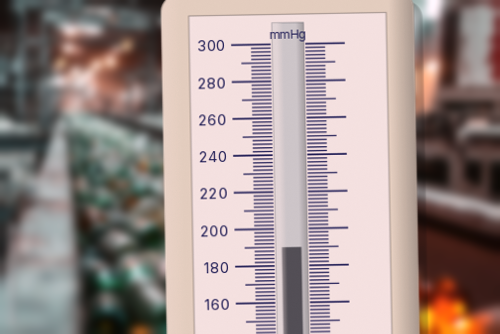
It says 190
